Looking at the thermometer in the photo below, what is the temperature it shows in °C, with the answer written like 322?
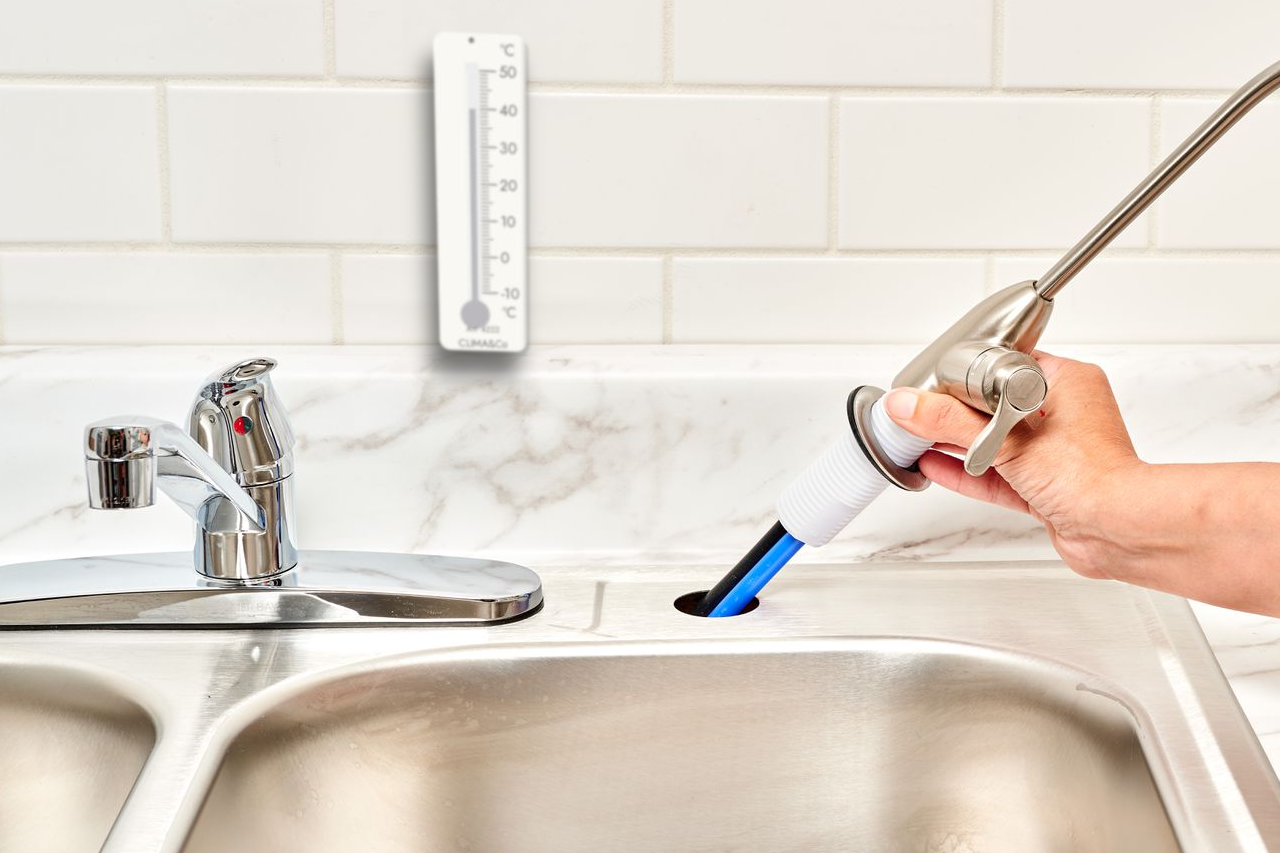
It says 40
